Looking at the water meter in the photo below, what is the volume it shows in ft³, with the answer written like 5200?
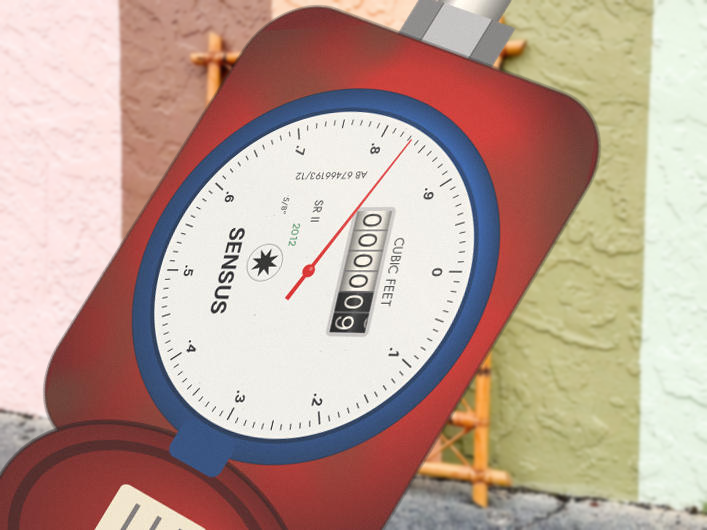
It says 8.83
